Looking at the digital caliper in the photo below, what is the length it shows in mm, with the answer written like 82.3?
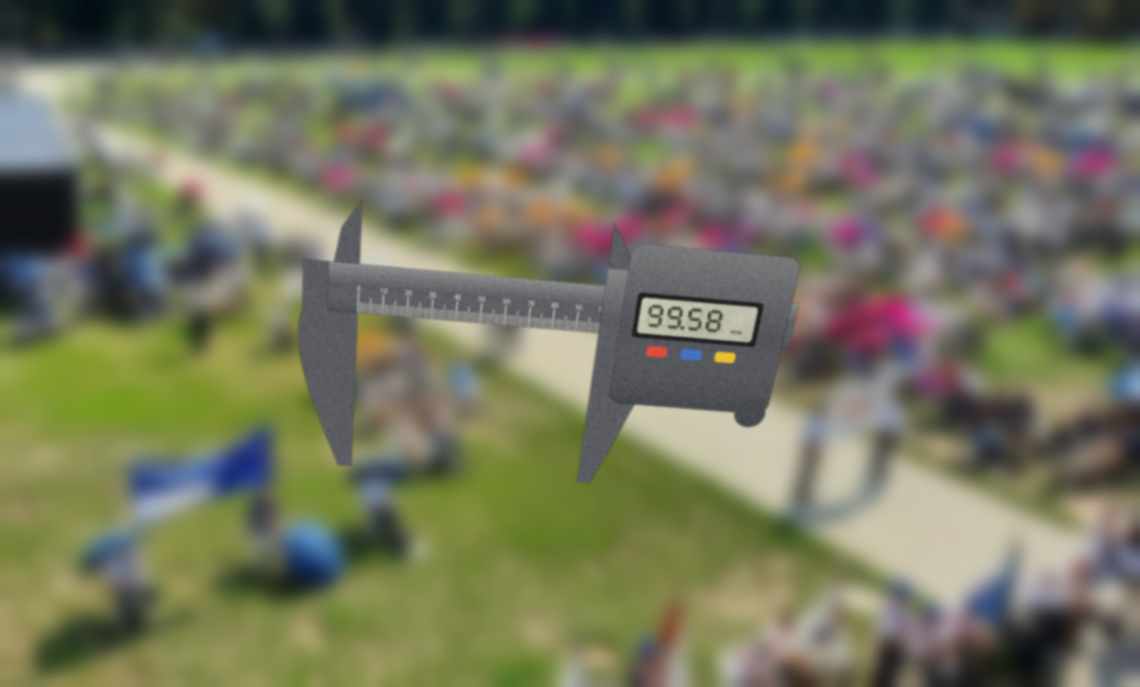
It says 99.58
